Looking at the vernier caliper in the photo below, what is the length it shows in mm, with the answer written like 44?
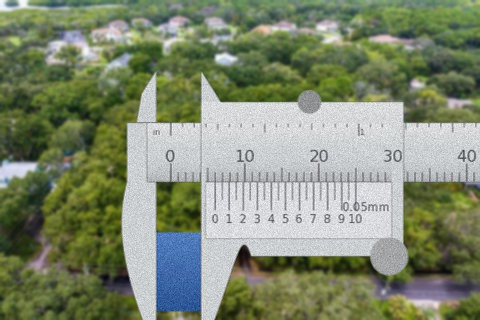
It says 6.0
